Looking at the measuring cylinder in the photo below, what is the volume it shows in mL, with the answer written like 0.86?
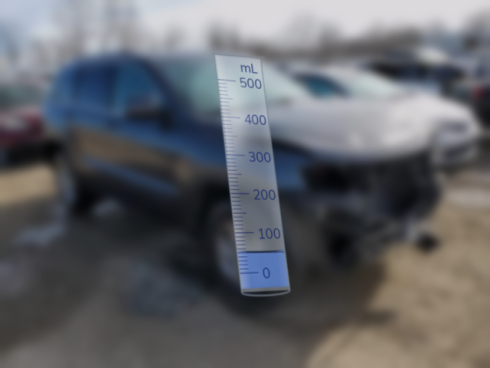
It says 50
